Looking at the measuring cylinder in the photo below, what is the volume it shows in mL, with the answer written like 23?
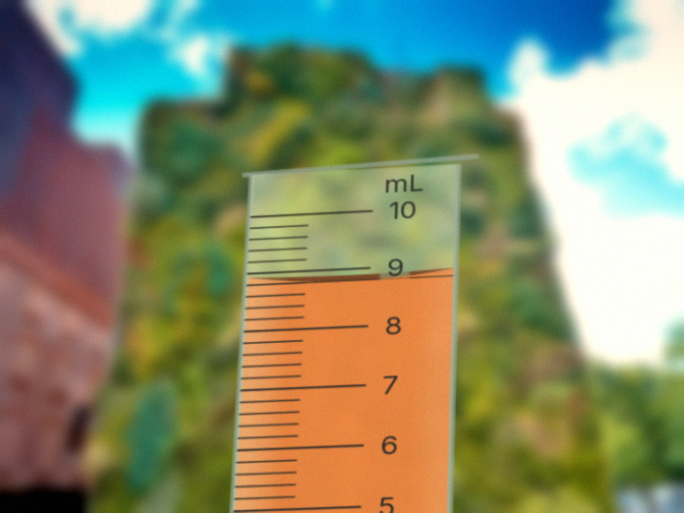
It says 8.8
